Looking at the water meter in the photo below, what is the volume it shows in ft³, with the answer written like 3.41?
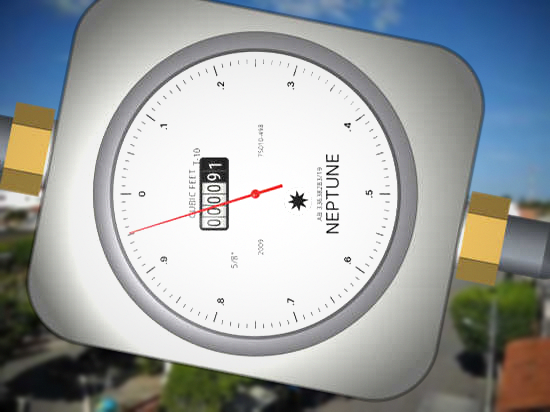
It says 90.95
